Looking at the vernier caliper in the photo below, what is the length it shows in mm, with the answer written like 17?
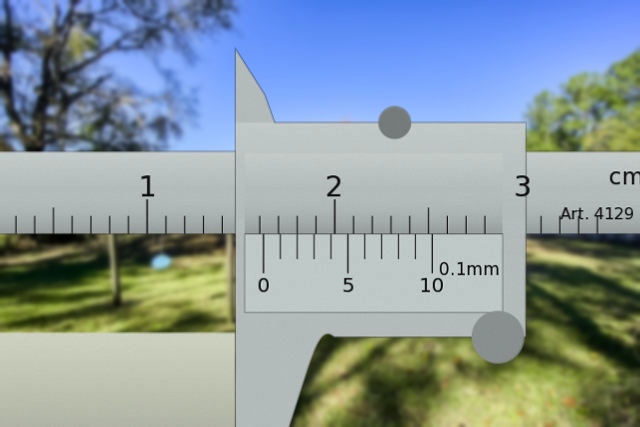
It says 16.2
